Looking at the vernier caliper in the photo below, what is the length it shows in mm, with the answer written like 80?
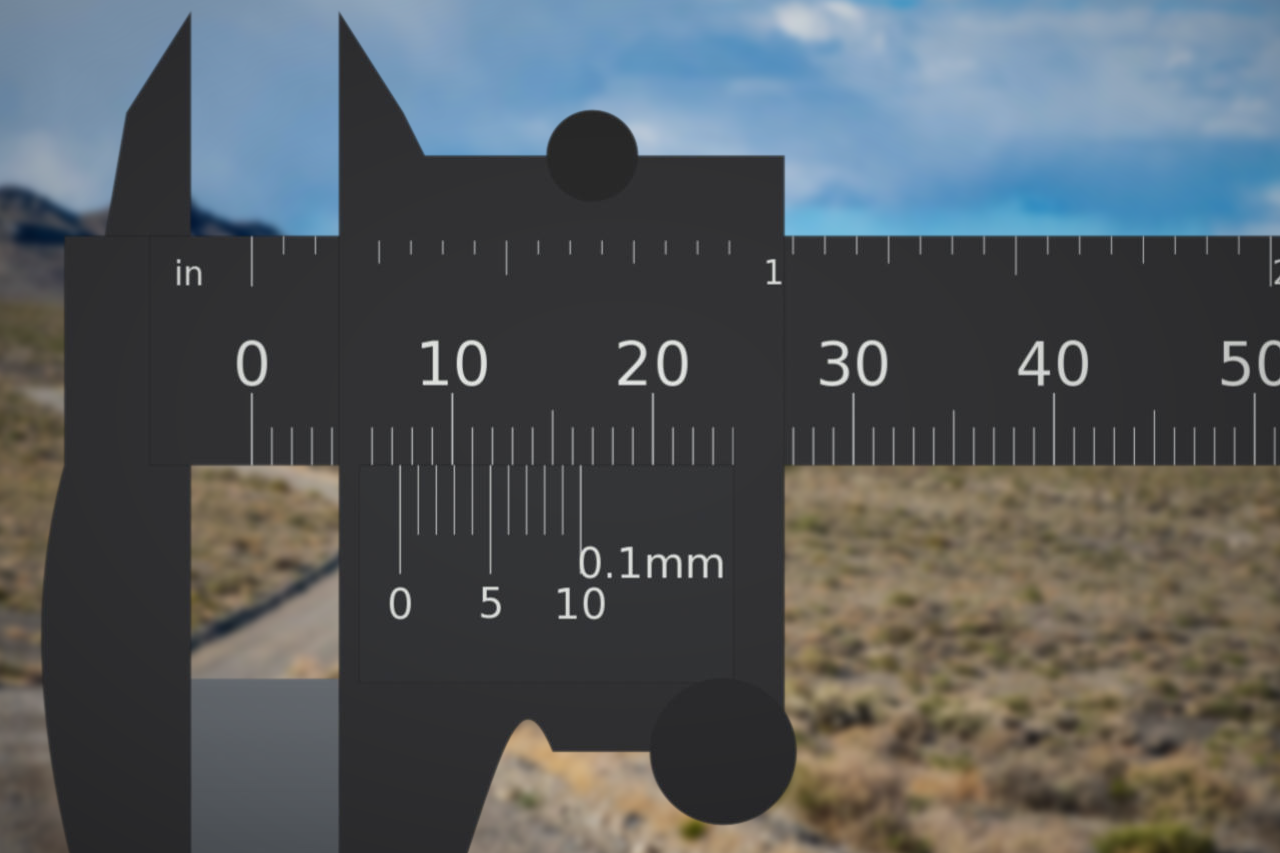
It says 7.4
